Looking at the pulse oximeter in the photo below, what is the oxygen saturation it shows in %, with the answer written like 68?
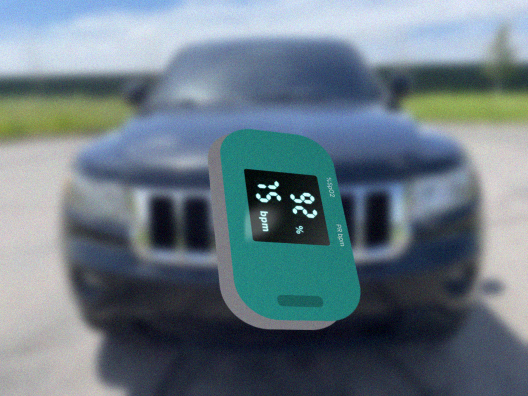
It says 92
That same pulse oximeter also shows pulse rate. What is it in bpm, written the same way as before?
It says 75
